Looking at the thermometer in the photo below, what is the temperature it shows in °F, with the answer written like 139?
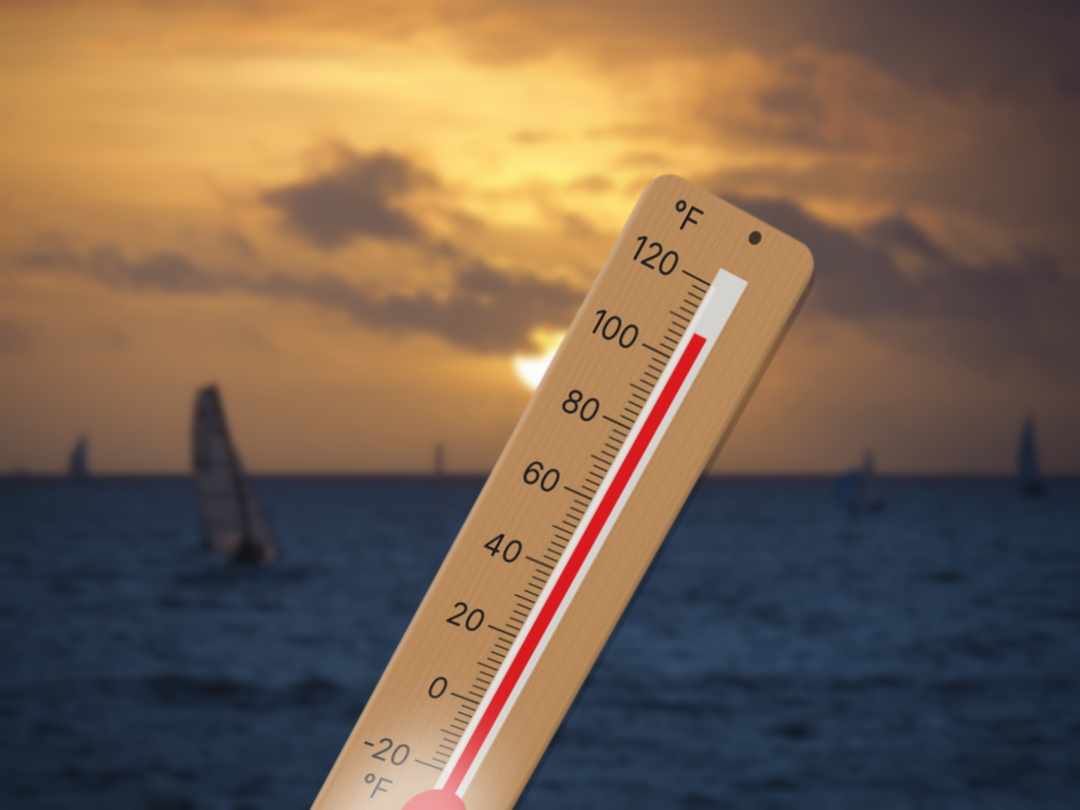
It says 108
